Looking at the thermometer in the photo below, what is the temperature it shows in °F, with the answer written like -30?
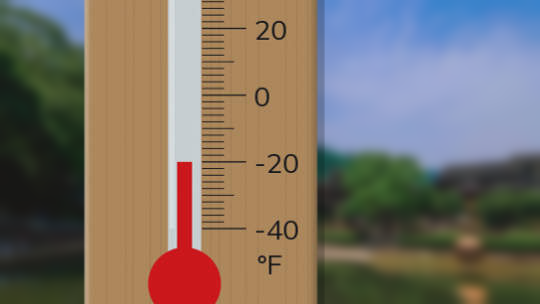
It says -20
